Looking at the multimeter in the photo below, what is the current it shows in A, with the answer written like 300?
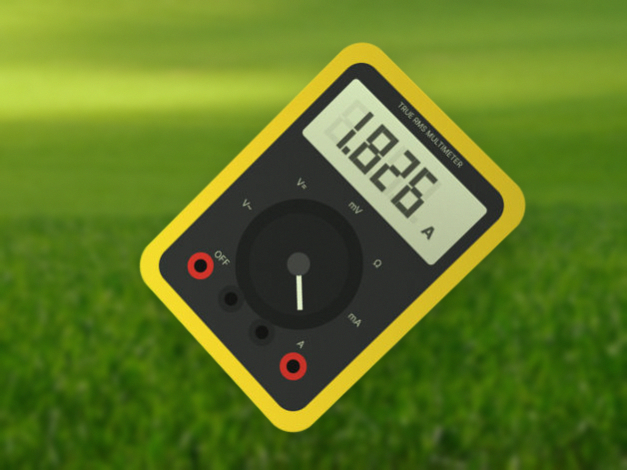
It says 1.826
